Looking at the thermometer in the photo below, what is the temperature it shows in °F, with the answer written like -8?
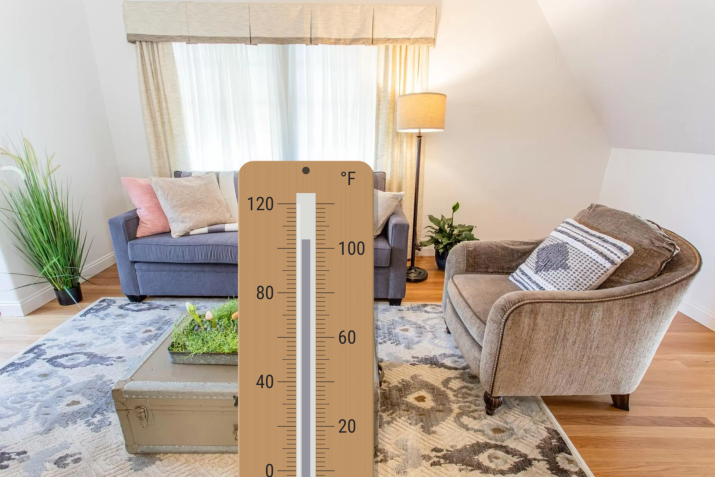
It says 104
